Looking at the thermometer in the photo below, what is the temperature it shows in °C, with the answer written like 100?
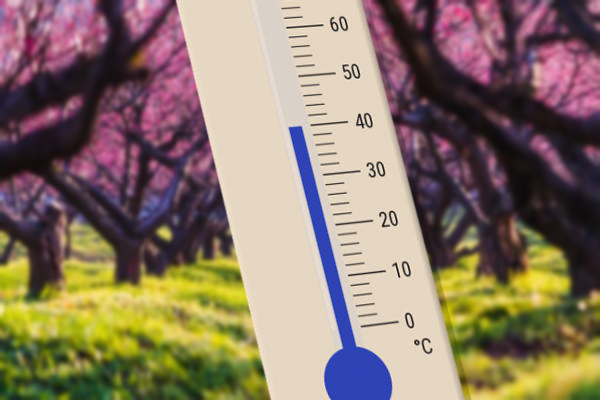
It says 40
